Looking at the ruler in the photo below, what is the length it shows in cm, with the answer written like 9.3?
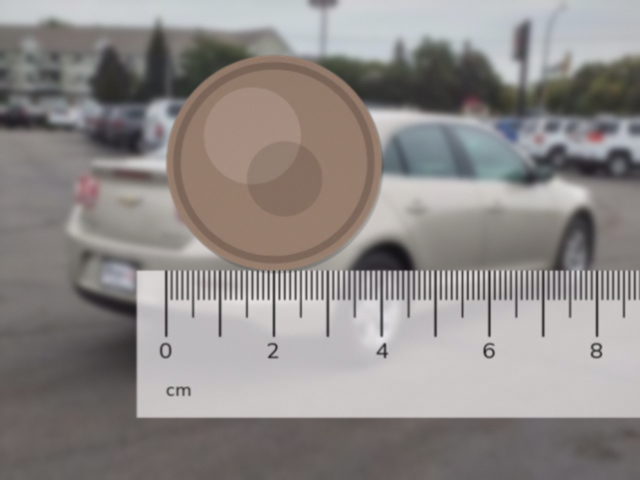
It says 4
